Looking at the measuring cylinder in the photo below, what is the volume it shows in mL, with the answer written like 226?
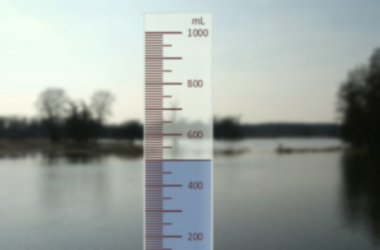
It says 500
